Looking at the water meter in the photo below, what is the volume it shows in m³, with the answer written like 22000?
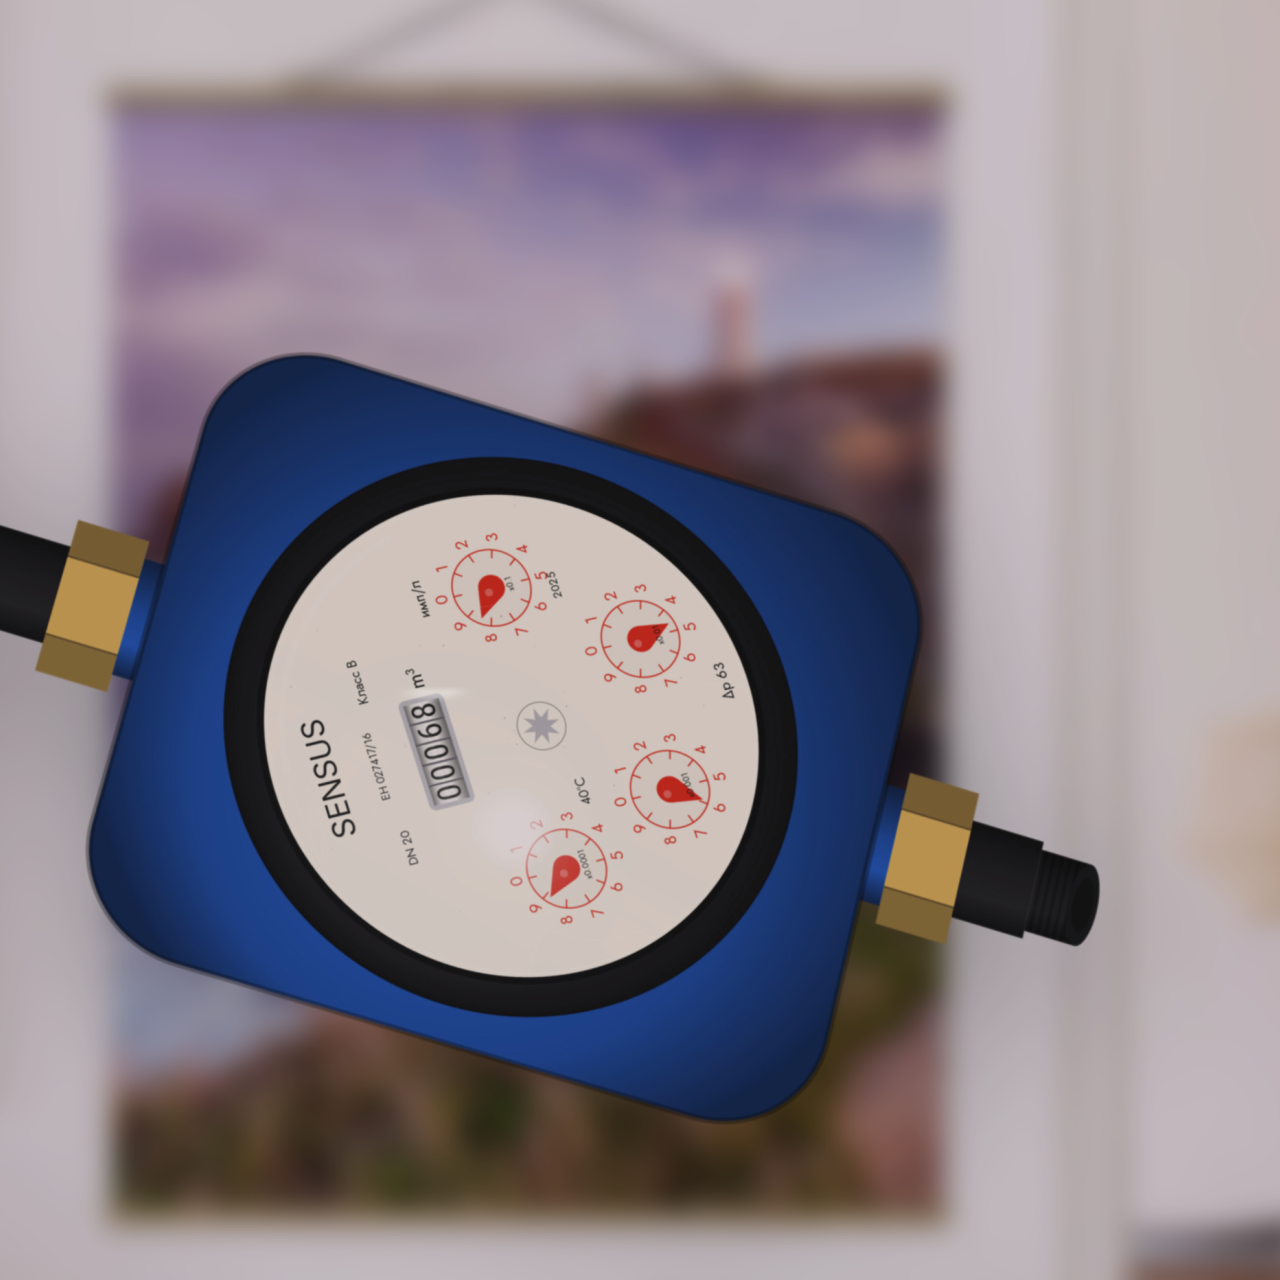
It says 68.8458
